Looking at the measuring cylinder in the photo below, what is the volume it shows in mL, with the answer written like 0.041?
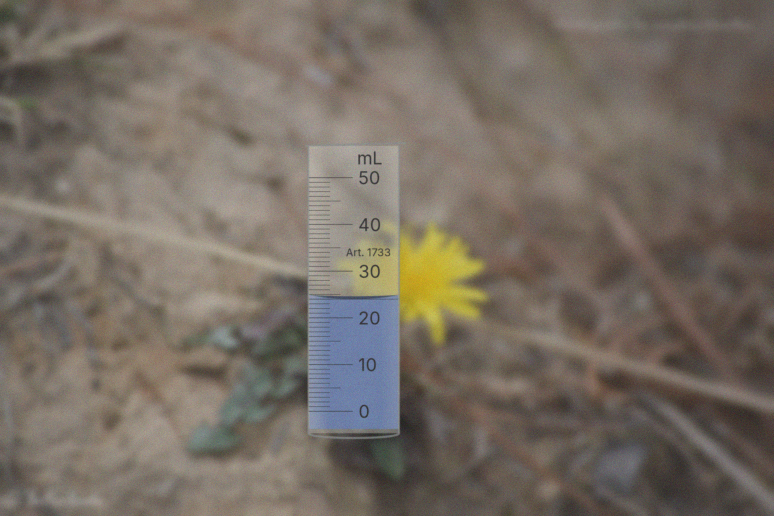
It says 24
